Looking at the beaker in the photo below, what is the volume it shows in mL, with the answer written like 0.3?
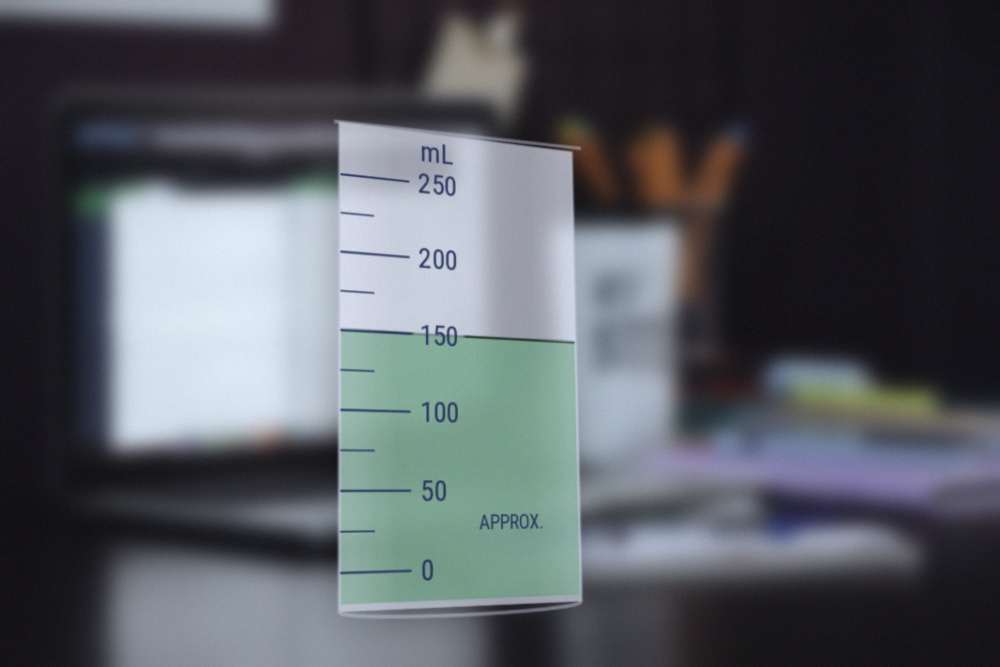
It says 150
